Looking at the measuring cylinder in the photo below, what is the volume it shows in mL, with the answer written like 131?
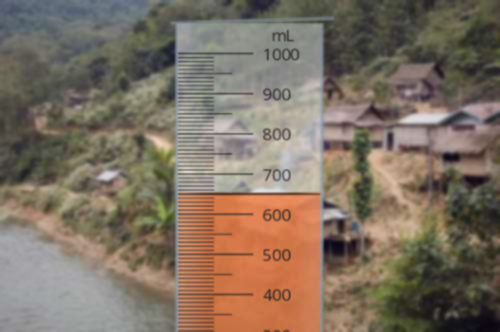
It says 650
